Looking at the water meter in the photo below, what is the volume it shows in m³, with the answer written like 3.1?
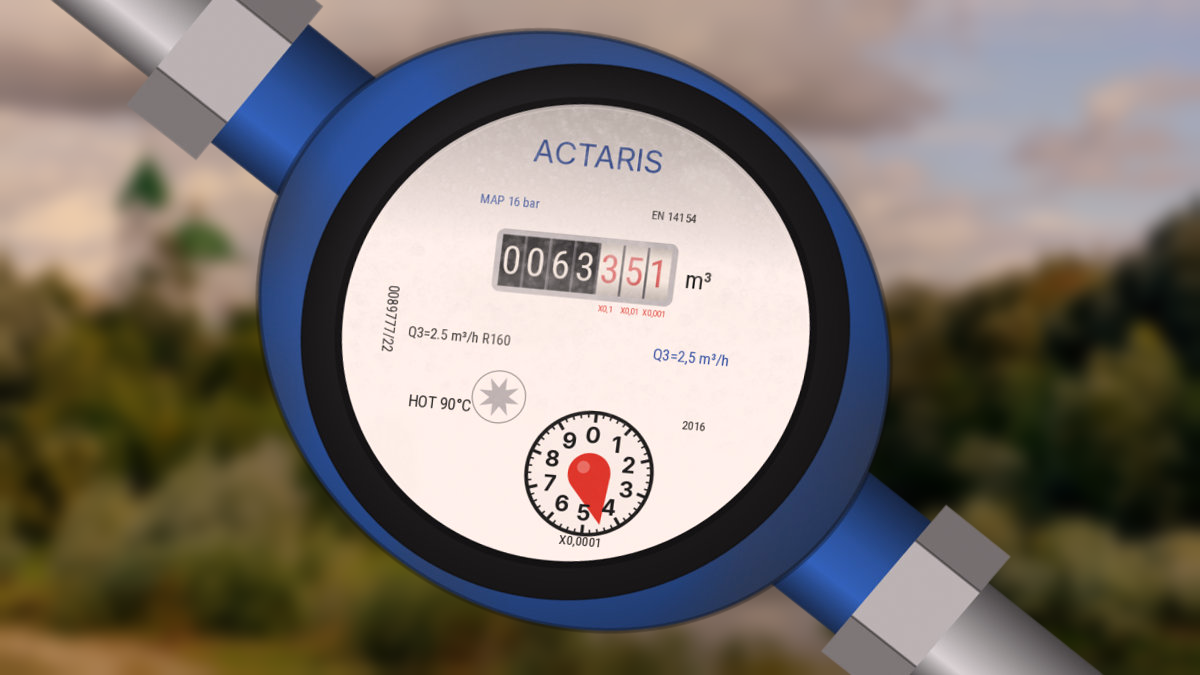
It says 63.3514
